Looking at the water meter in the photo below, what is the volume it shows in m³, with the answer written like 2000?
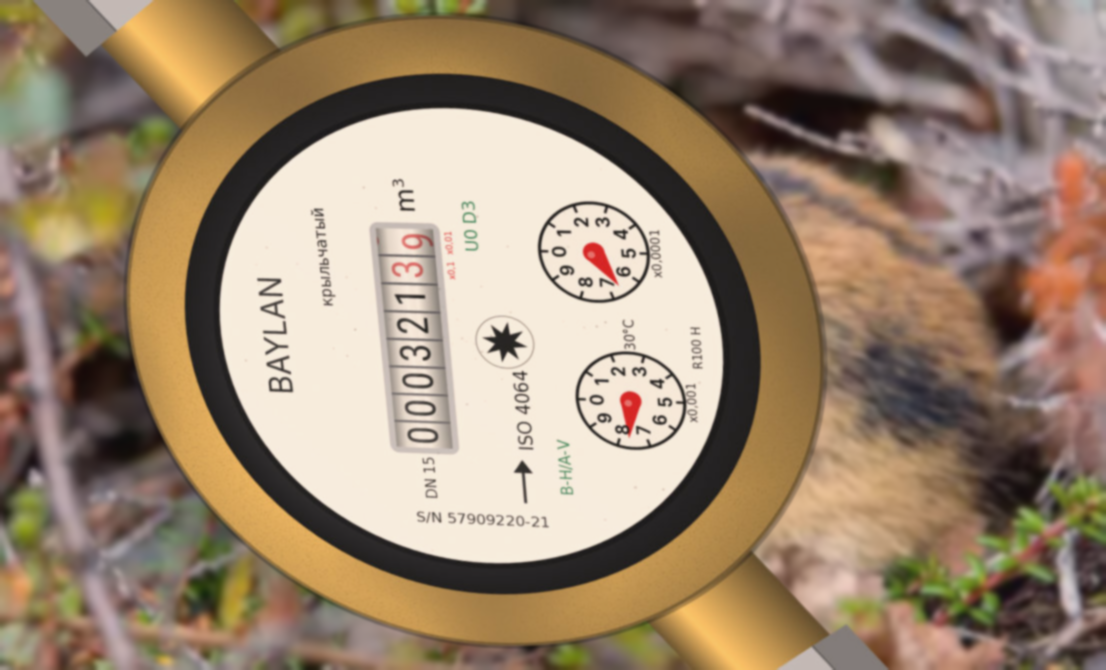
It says 321.3876
